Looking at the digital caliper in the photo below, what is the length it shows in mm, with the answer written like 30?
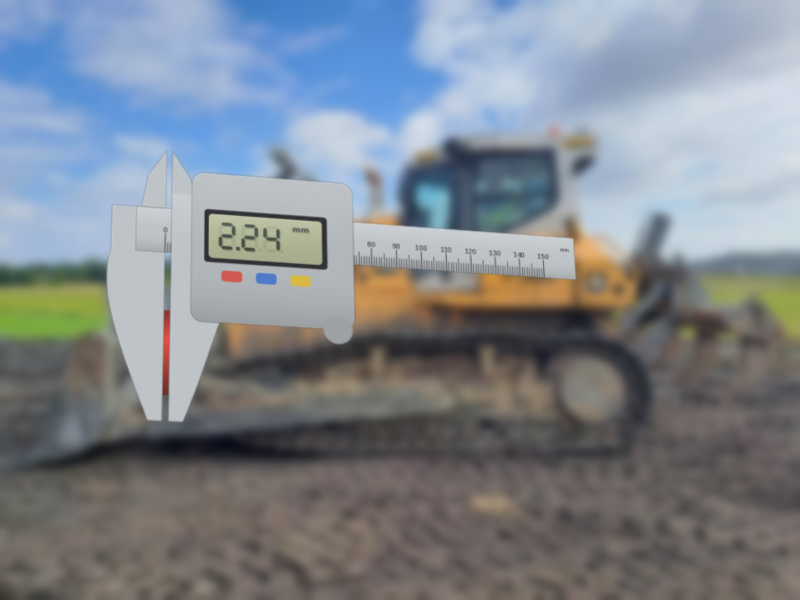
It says 2.24
